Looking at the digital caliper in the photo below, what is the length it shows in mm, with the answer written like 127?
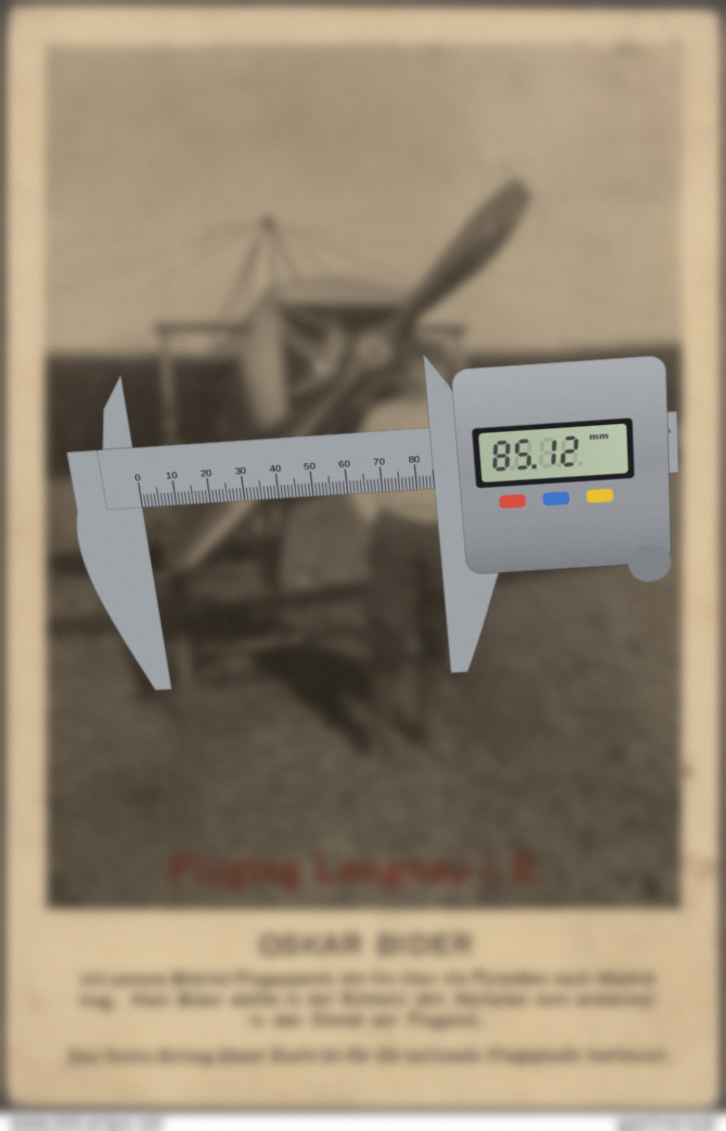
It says 85.12
